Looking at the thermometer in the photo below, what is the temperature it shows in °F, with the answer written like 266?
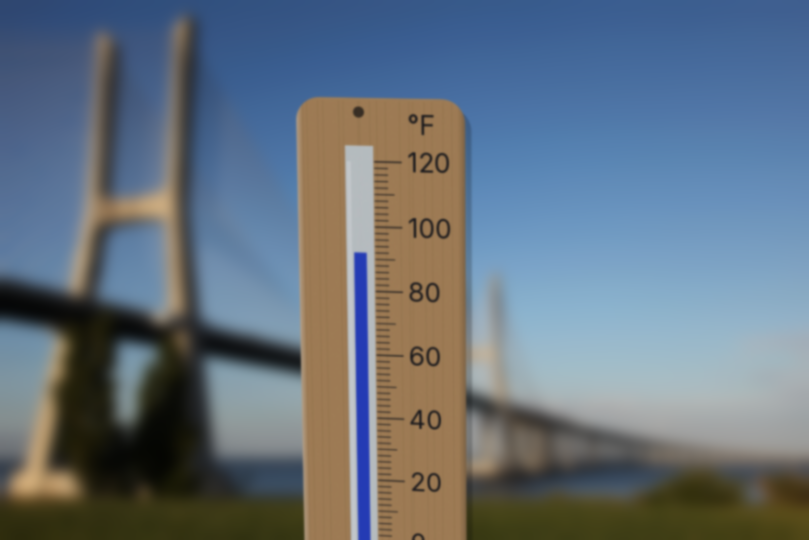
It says 92
